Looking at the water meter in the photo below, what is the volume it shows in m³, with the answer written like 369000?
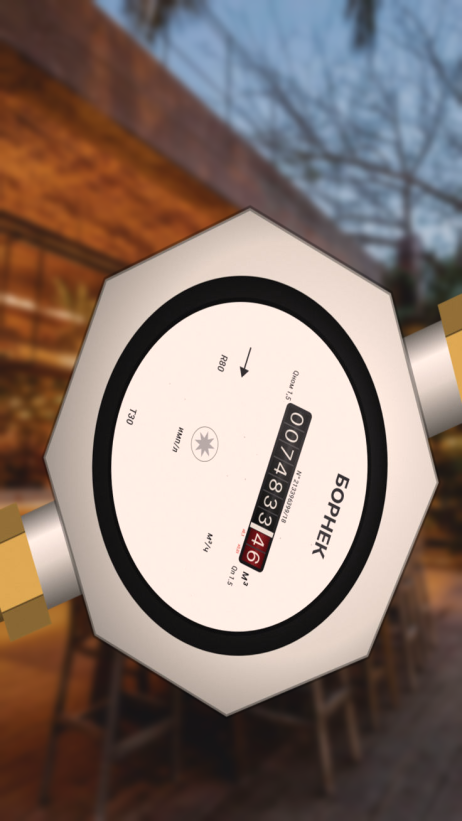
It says 74833.46
